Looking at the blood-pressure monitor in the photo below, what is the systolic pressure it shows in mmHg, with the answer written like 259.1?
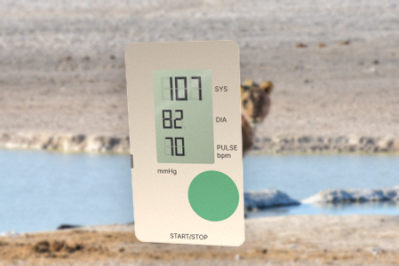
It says 107
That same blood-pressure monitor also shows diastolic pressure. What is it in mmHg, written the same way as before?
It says 82
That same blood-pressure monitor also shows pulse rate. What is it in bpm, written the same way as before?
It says 70
